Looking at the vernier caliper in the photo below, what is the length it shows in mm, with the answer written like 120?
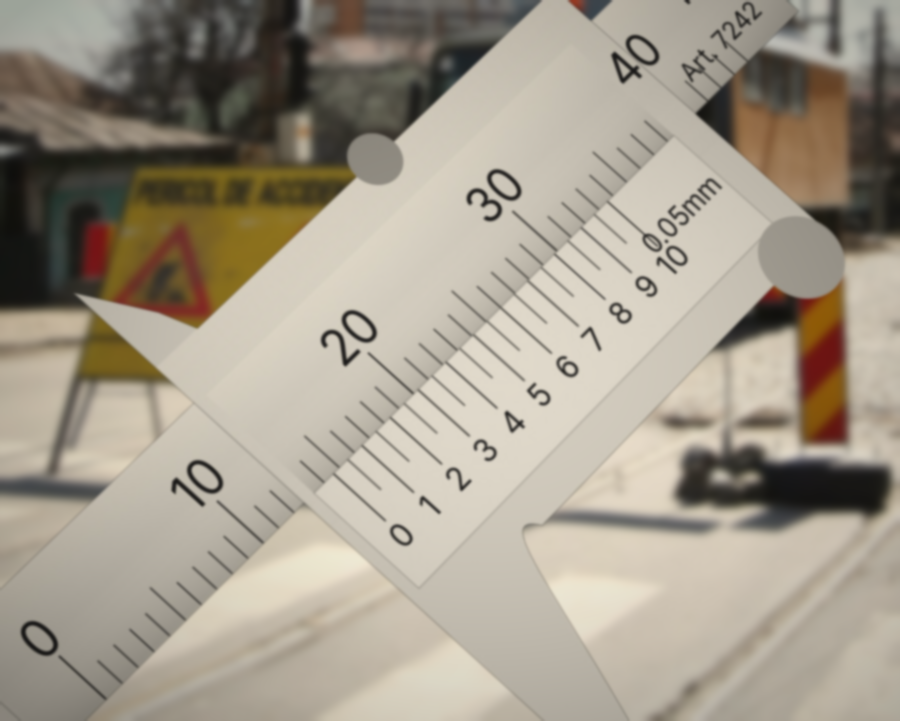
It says 14.6
